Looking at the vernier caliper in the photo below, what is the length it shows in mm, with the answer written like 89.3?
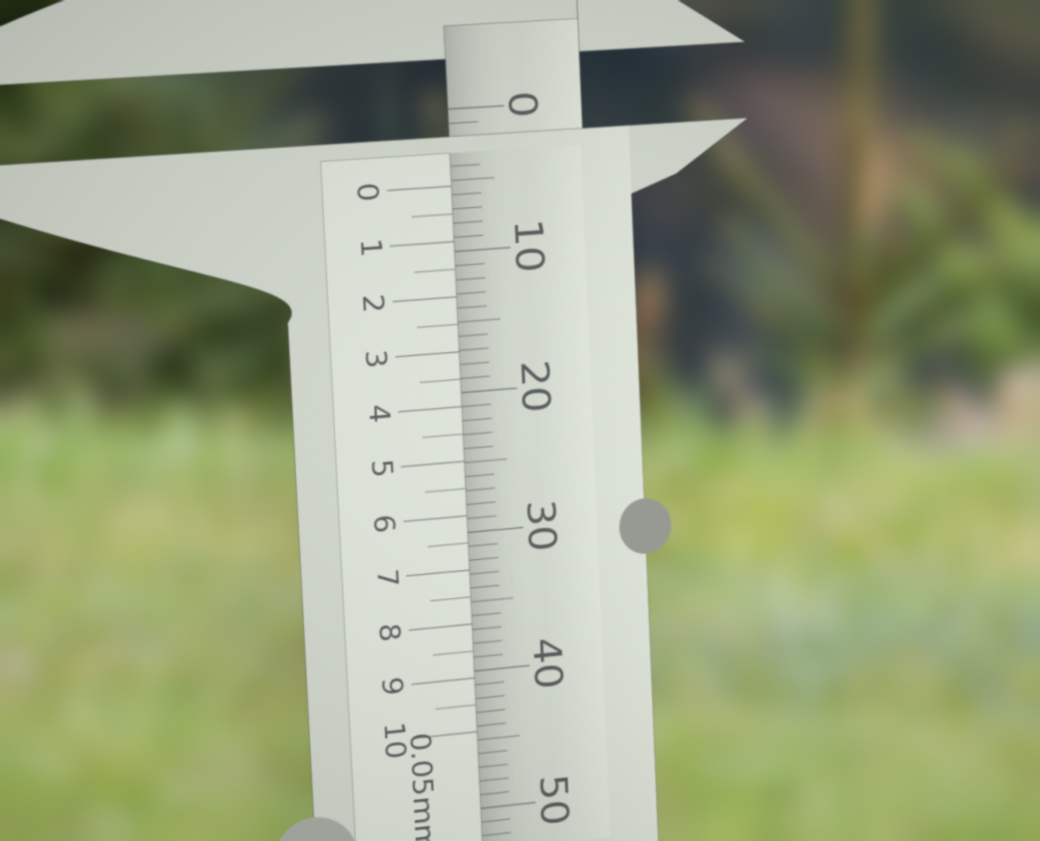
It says 5.4
